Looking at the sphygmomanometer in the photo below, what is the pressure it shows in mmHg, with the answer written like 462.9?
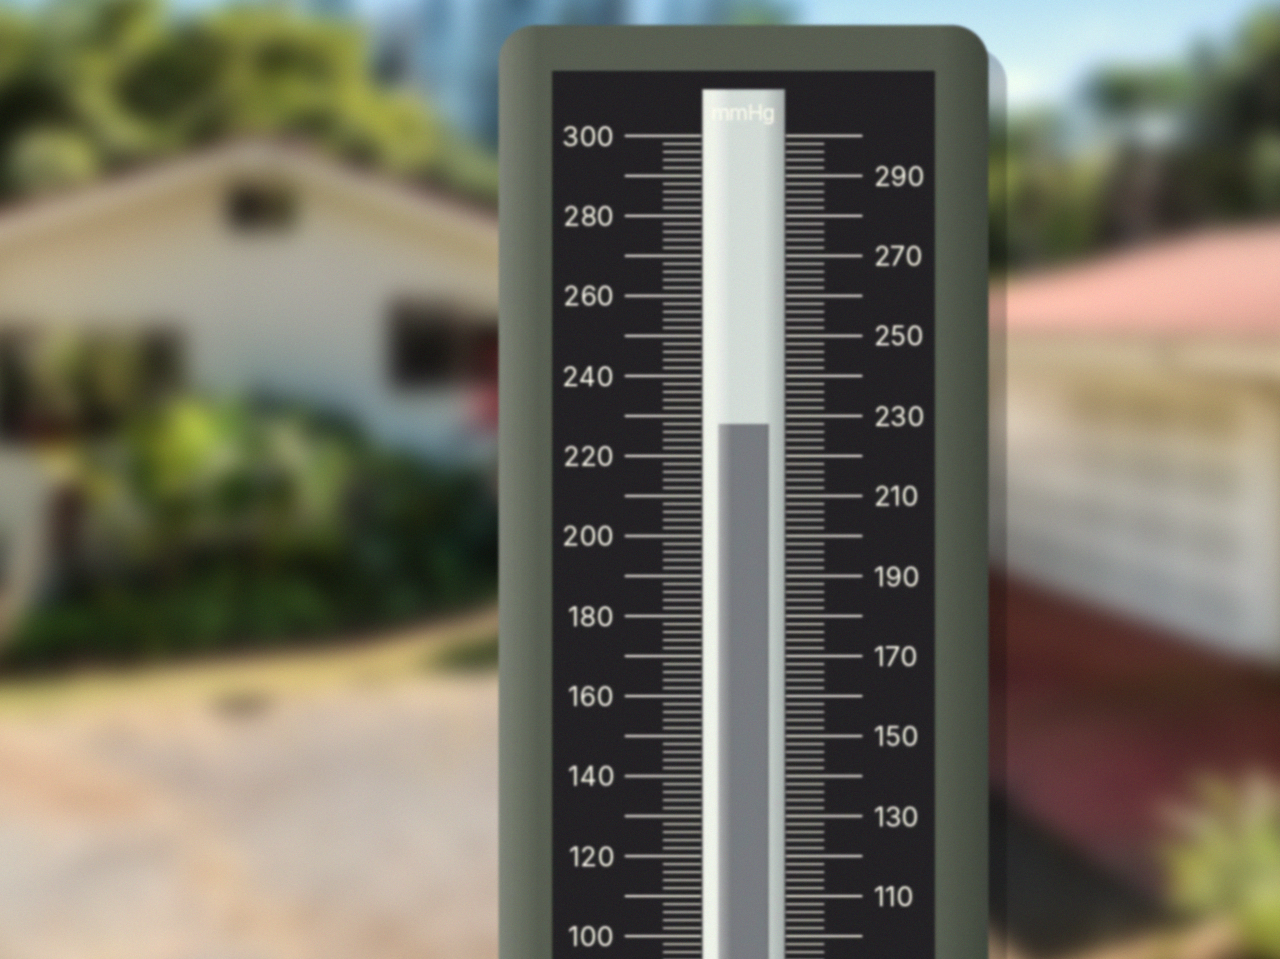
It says 228
